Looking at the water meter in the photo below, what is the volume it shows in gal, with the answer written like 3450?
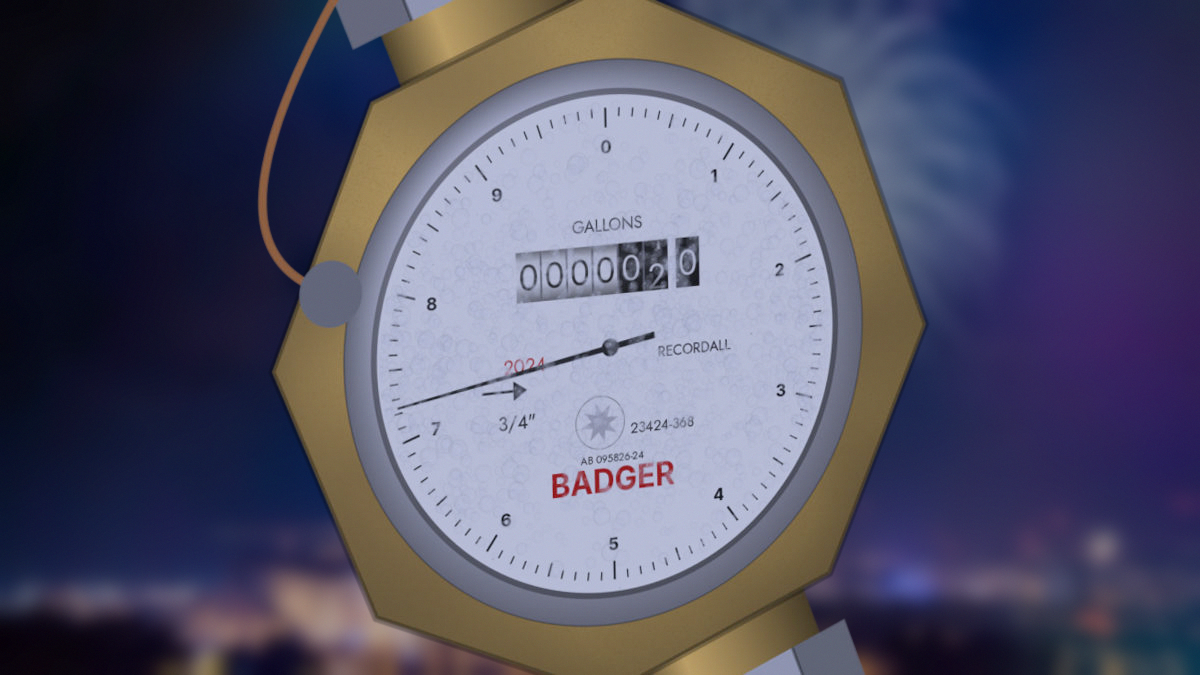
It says 17.2
